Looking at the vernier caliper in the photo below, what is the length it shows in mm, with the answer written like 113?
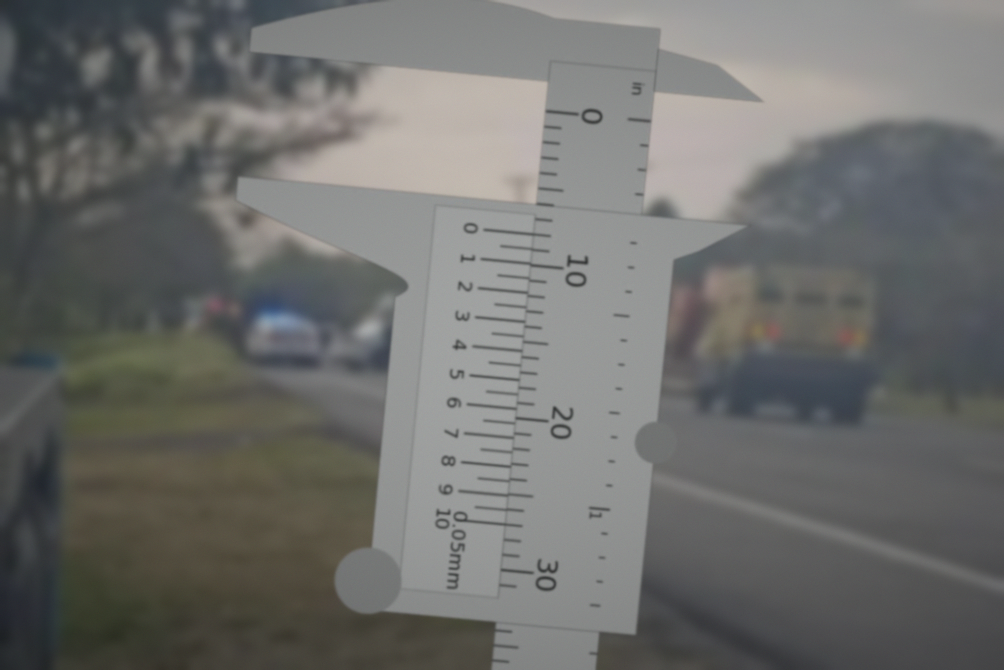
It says 8.0
